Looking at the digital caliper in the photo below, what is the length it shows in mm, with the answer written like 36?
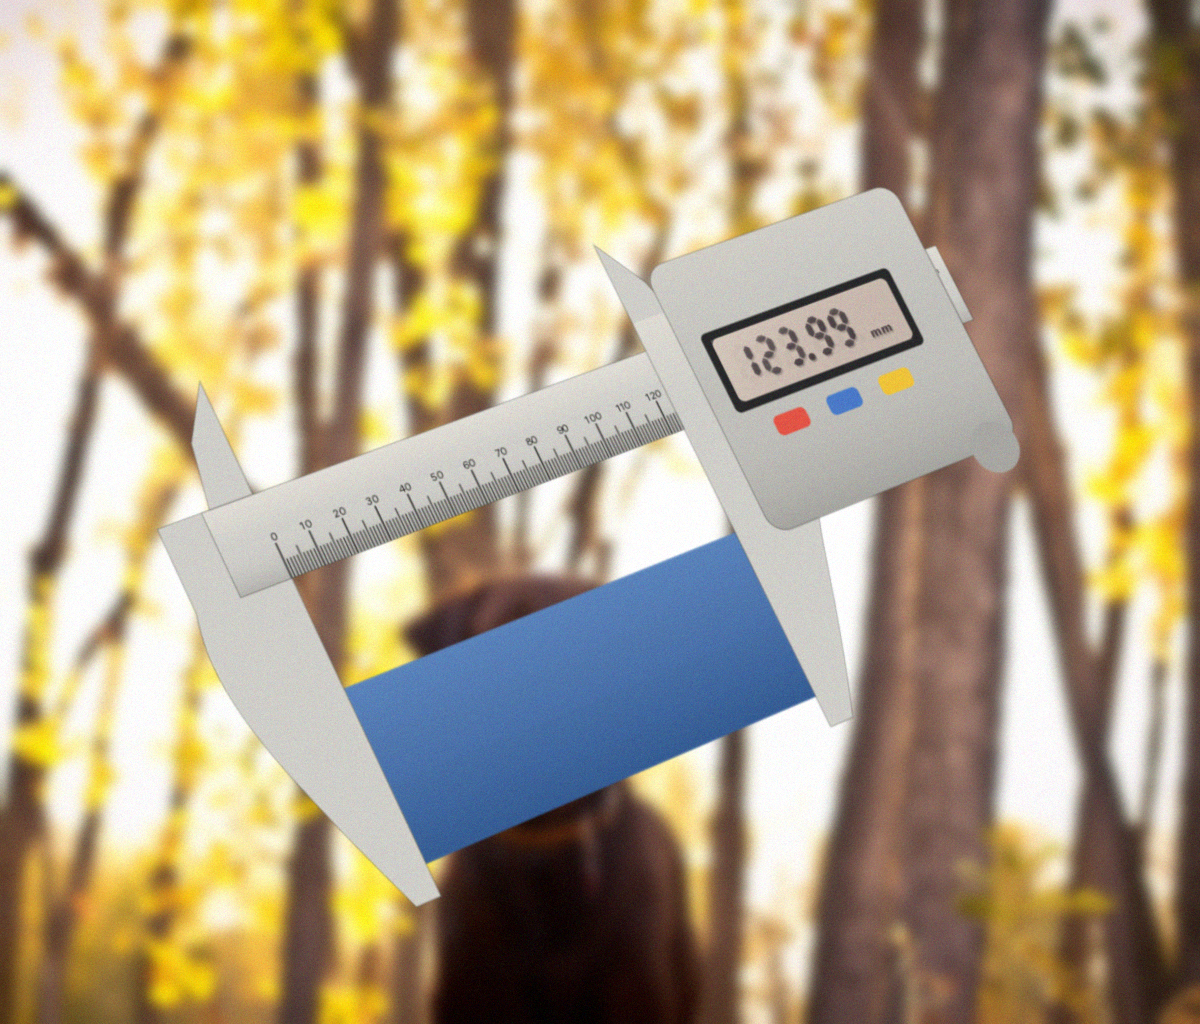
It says 123.99
